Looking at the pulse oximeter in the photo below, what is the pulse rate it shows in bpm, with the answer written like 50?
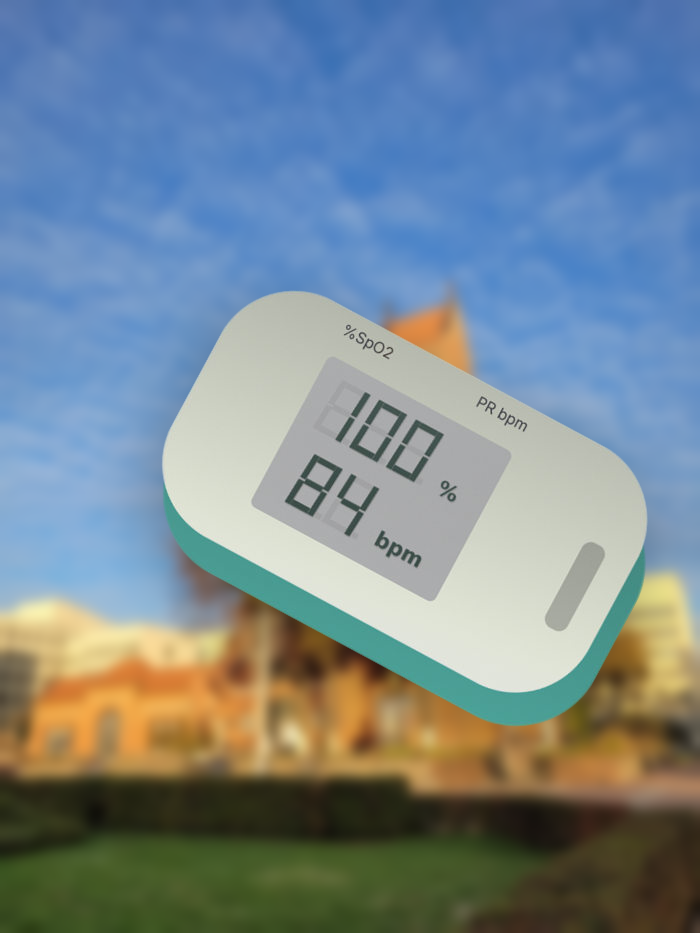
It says 84
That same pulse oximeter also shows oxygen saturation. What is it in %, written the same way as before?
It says 100
